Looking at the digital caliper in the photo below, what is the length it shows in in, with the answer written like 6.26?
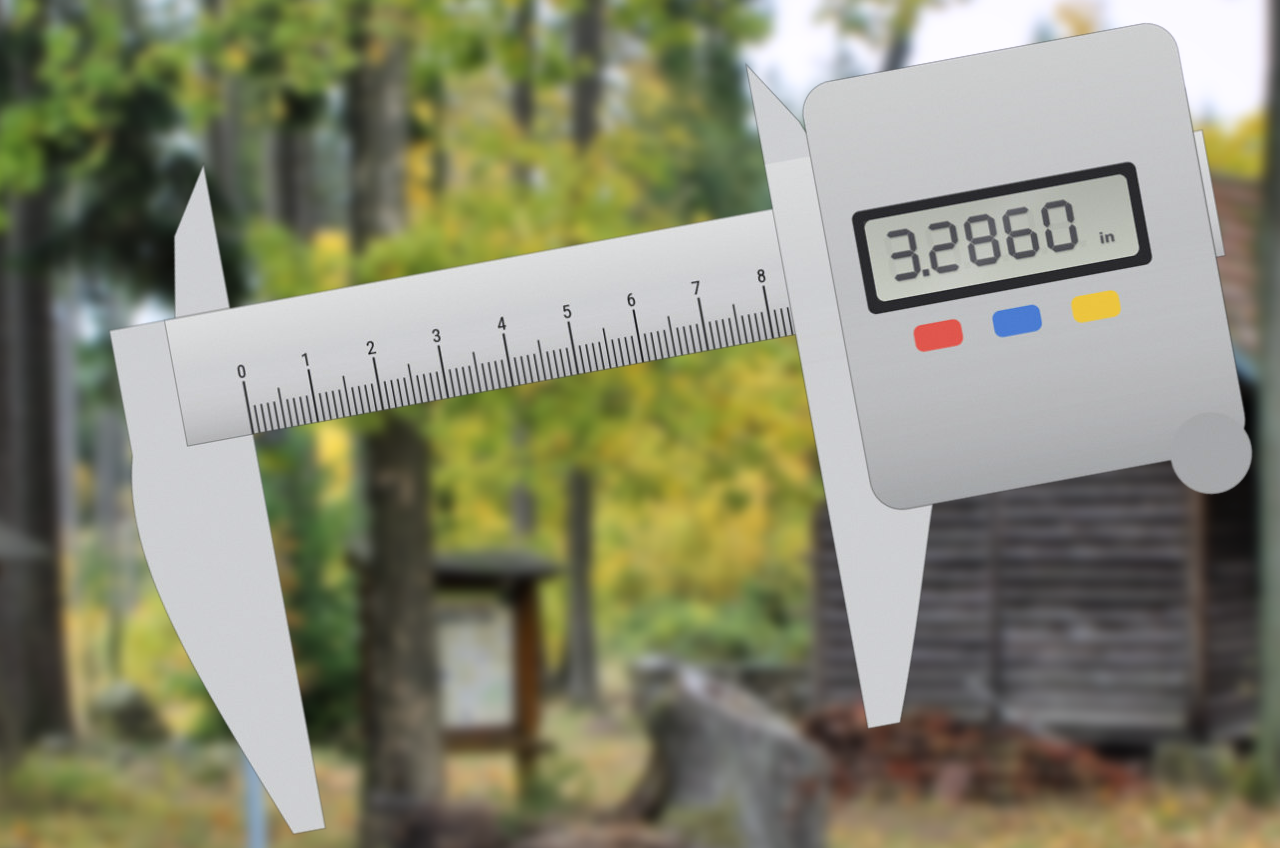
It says 3.2860
